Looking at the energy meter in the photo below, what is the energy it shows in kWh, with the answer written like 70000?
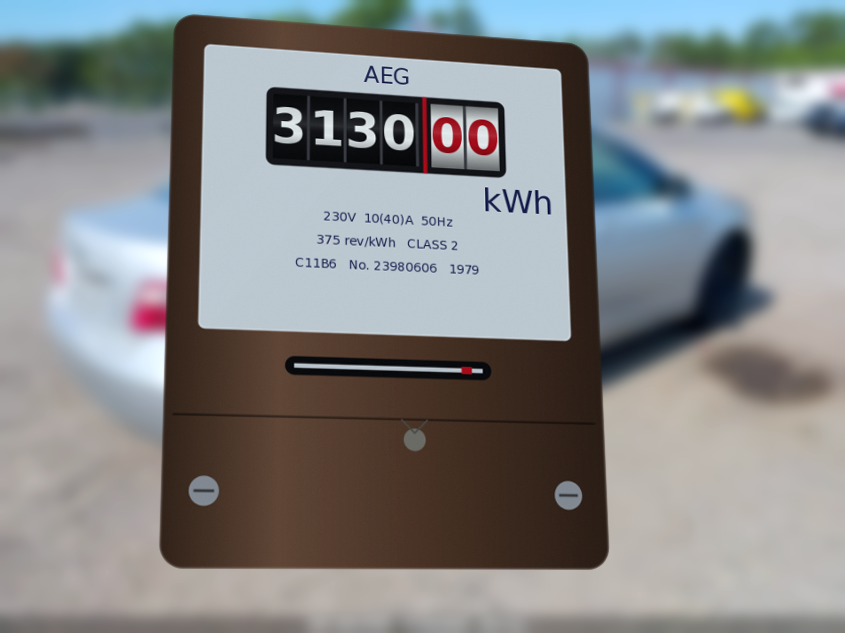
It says 3130.00
